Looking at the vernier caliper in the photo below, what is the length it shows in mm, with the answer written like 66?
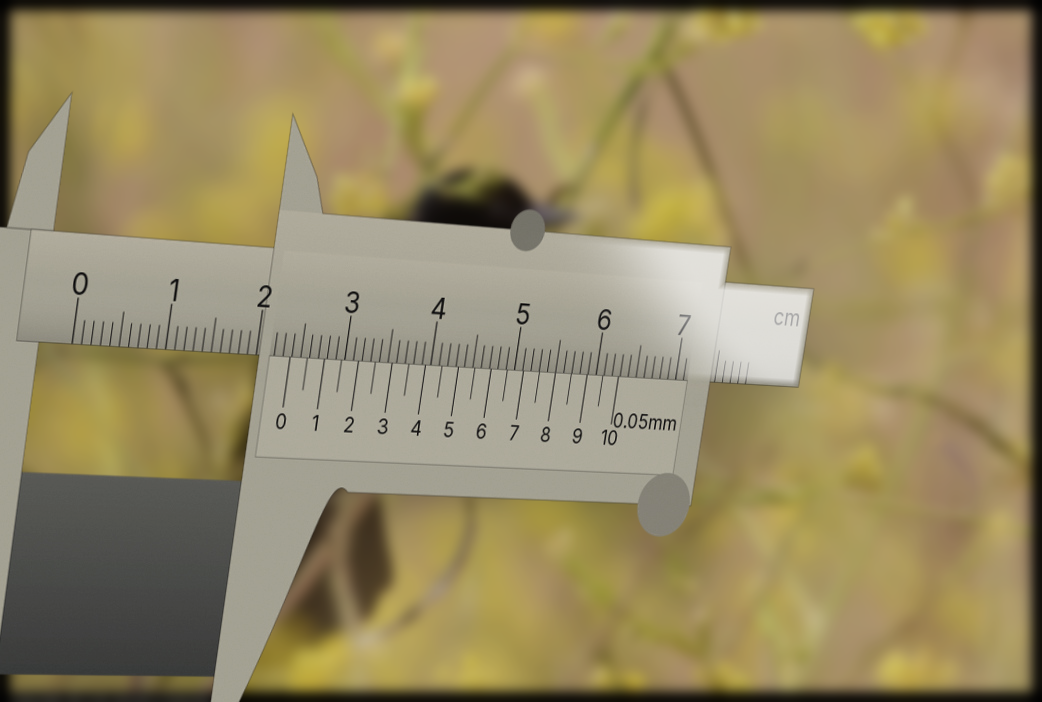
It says 23.8
